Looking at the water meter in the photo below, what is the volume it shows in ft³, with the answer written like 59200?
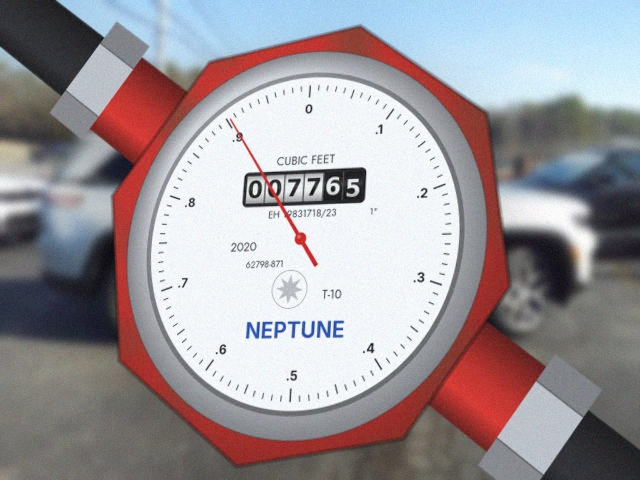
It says 7764.90
